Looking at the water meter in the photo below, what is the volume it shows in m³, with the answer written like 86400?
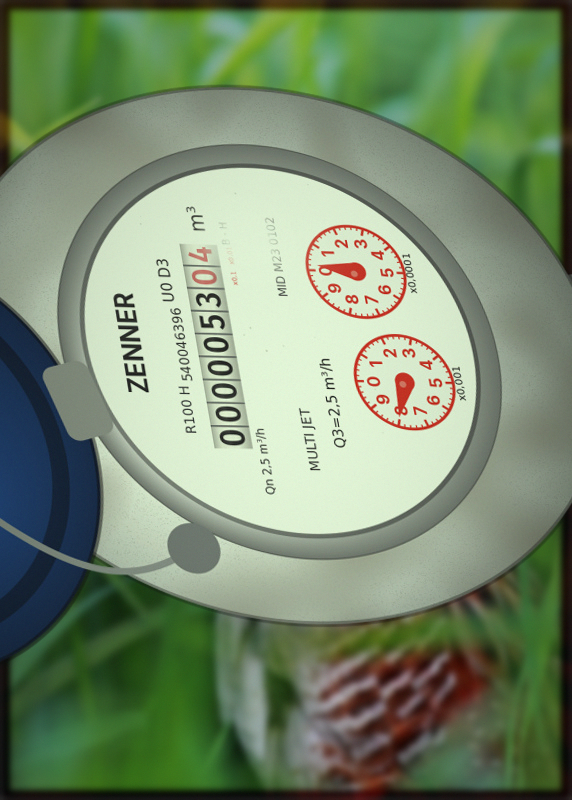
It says 53.0480
